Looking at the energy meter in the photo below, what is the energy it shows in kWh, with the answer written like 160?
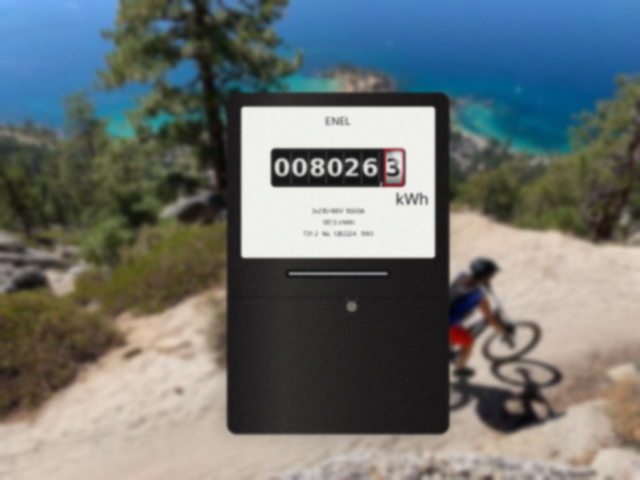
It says 8026.3
